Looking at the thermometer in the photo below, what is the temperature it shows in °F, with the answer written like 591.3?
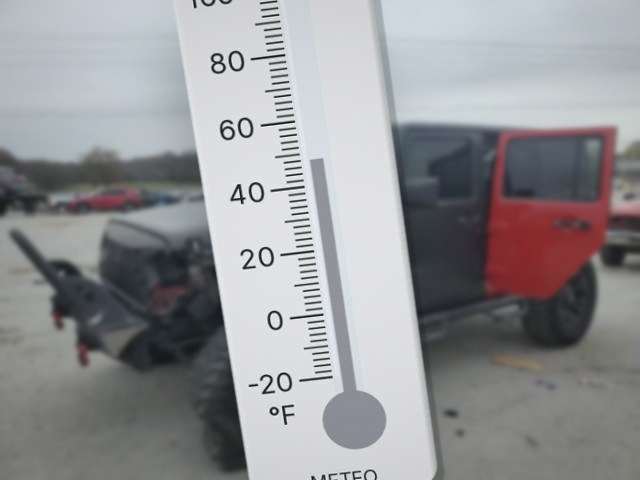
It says 48
